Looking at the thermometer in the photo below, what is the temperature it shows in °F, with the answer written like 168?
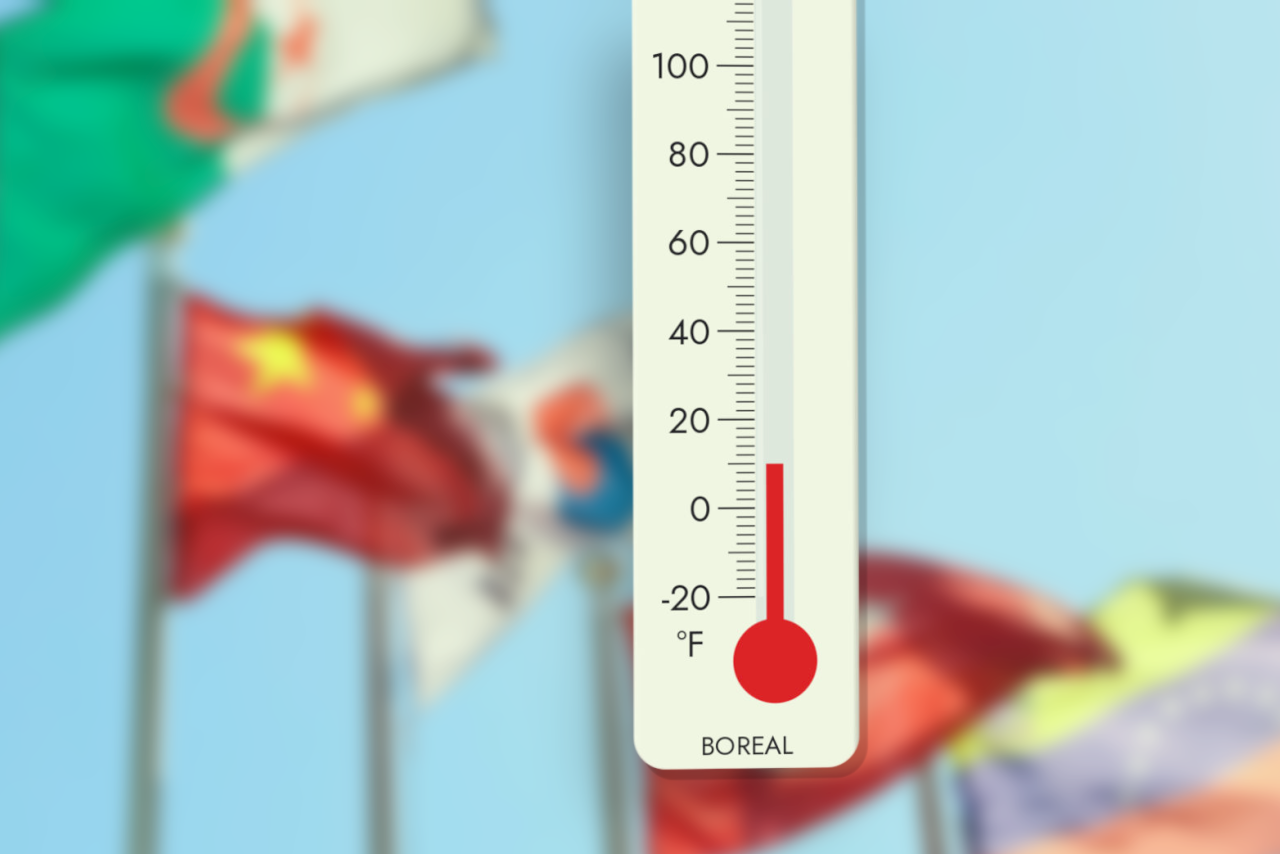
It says 10
